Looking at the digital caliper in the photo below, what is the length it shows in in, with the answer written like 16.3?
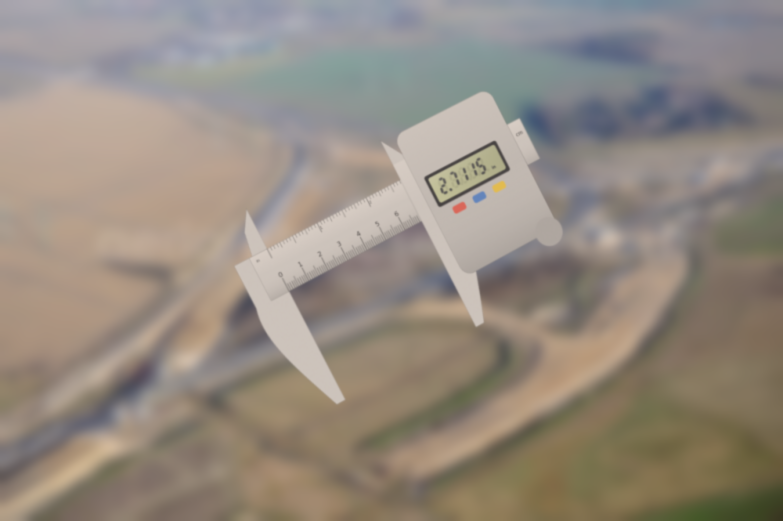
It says 2.7115
